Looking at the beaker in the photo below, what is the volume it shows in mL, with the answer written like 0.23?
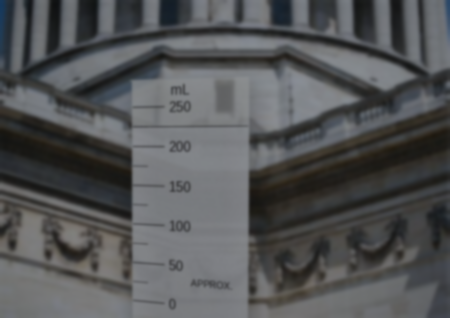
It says 225
